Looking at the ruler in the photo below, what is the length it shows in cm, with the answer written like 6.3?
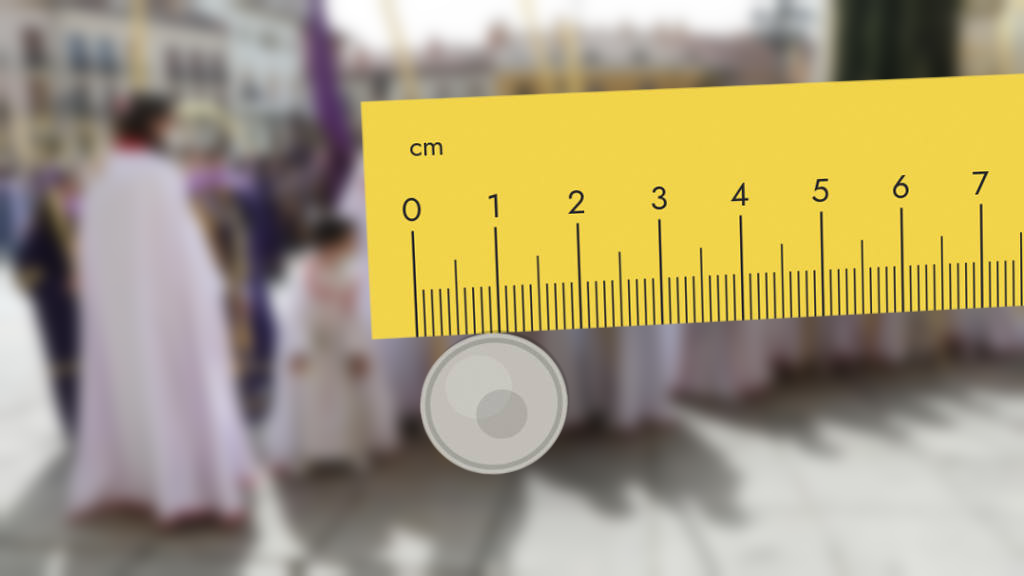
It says 1.8
